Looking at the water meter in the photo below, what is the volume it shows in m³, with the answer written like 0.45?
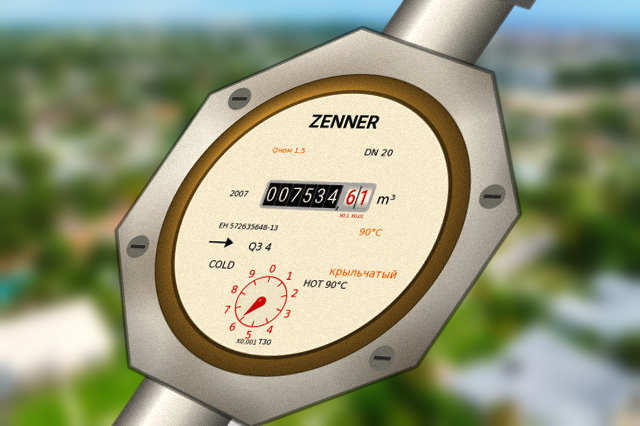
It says 7534.616
